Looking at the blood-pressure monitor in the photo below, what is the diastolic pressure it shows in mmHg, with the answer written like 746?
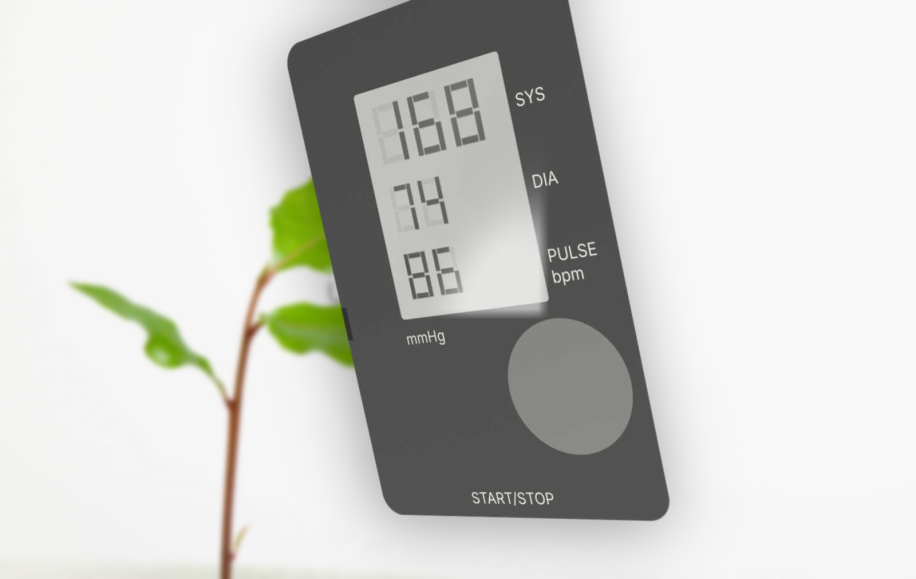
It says 74
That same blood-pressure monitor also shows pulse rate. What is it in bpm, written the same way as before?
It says 86
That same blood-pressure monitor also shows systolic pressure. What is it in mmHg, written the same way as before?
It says 168
